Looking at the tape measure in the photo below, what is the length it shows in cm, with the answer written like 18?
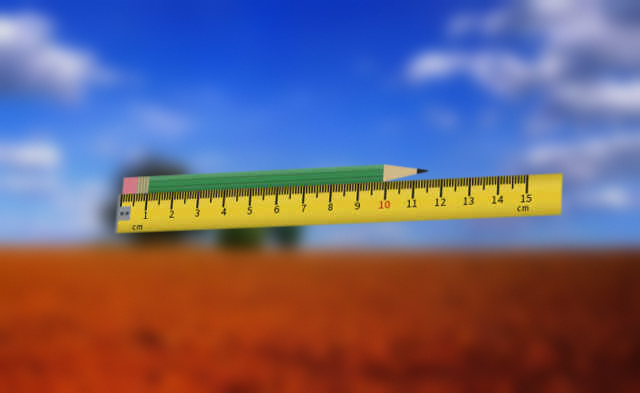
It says 11.5
